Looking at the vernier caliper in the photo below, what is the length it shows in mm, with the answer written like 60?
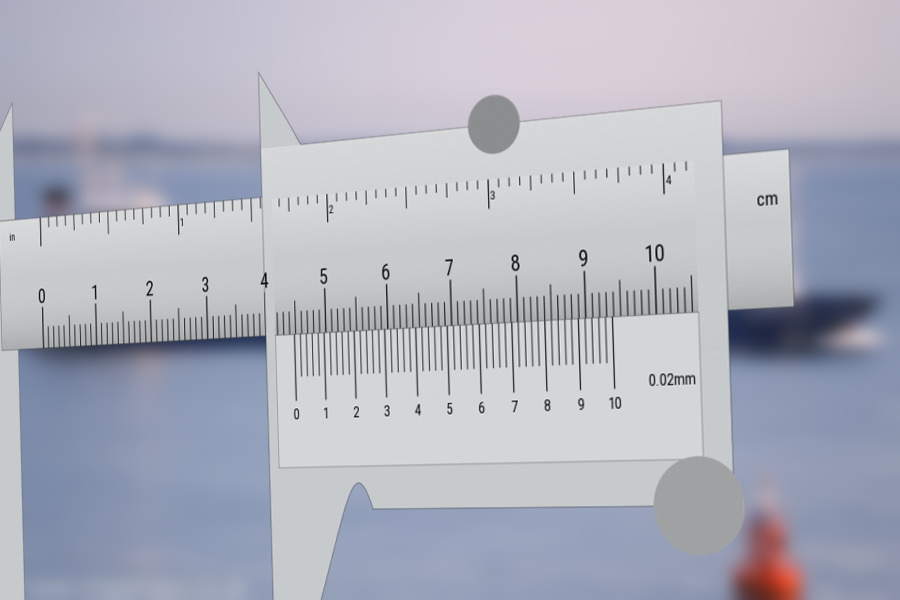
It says 44.8
